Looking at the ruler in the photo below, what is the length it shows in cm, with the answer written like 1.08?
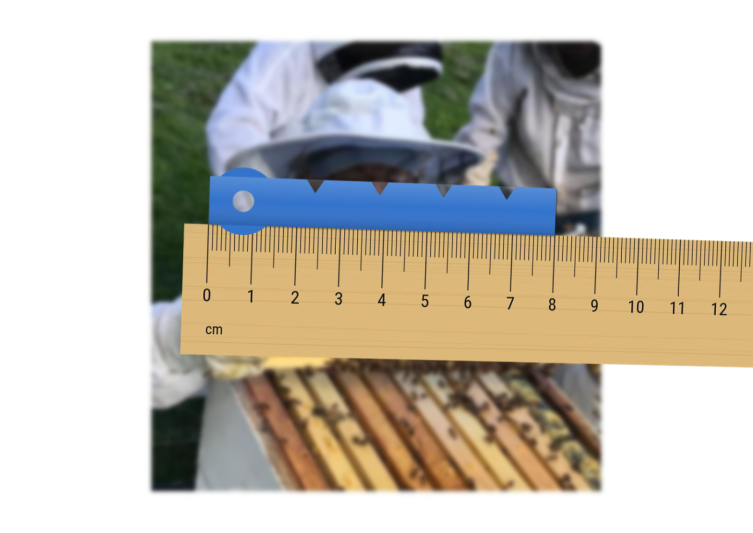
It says 8
